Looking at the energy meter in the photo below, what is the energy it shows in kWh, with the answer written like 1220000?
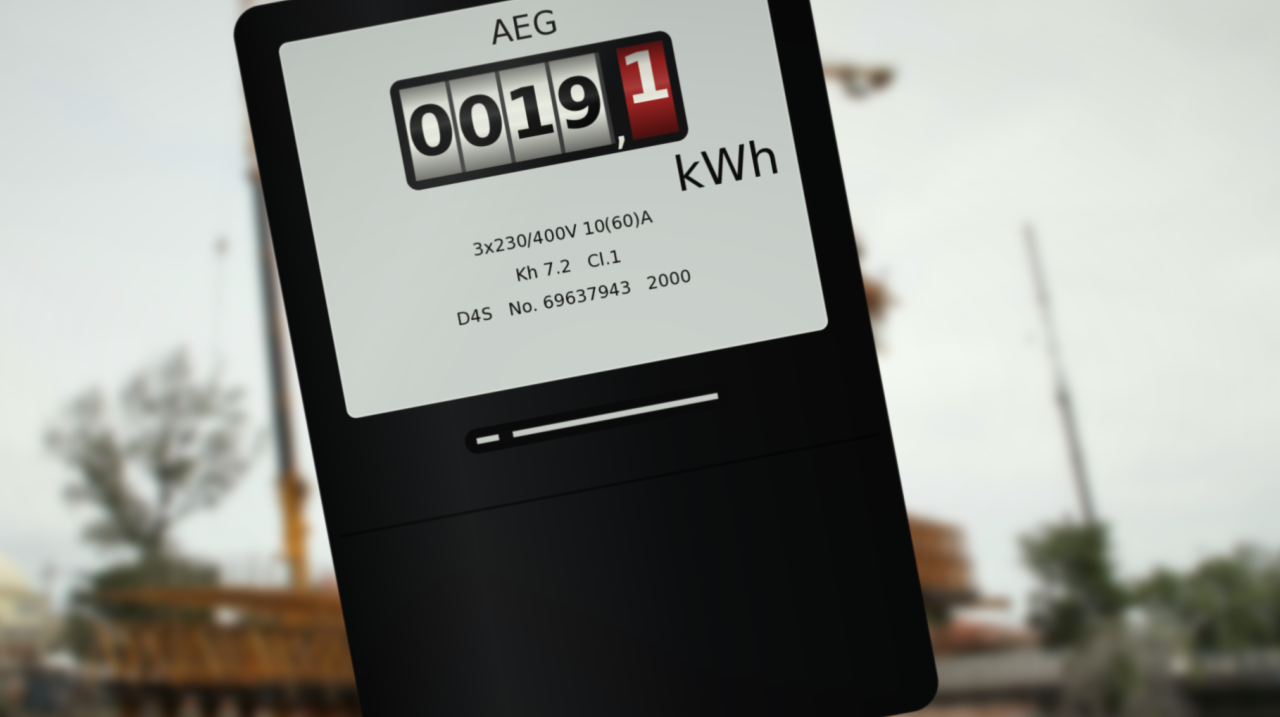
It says 19.1
